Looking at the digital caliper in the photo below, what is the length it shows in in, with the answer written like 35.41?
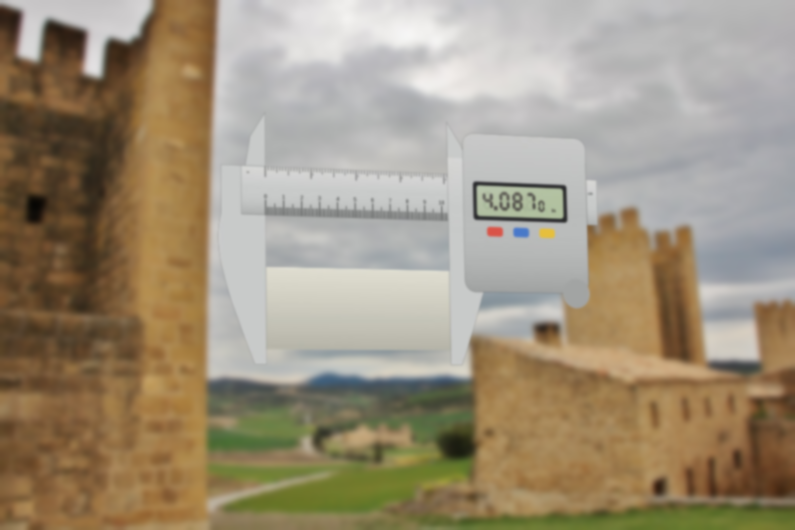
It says 4.0870
